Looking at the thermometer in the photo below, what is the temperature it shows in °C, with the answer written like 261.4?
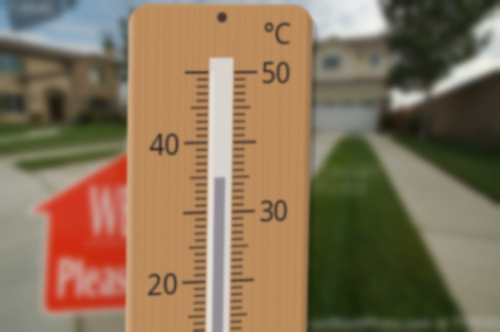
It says 35
